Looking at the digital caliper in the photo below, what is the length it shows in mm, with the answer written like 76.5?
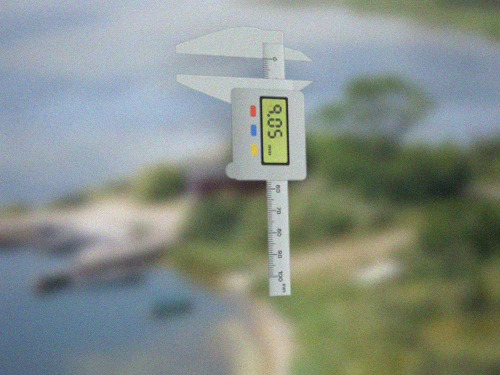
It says 9.05
